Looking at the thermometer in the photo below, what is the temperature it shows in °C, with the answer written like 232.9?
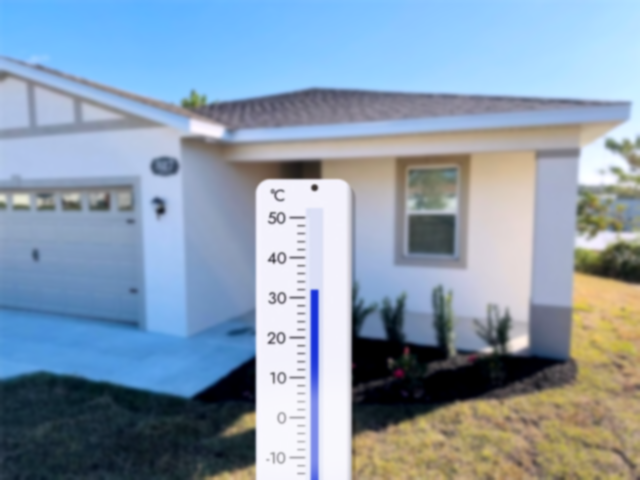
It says 32
